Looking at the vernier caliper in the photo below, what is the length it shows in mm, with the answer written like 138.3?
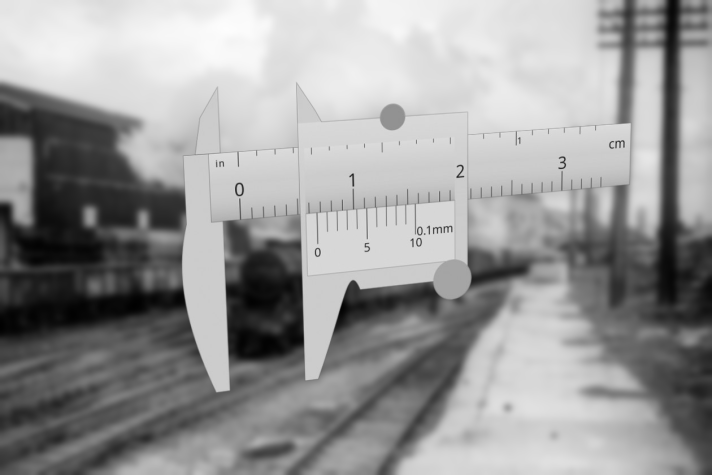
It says 6.7
